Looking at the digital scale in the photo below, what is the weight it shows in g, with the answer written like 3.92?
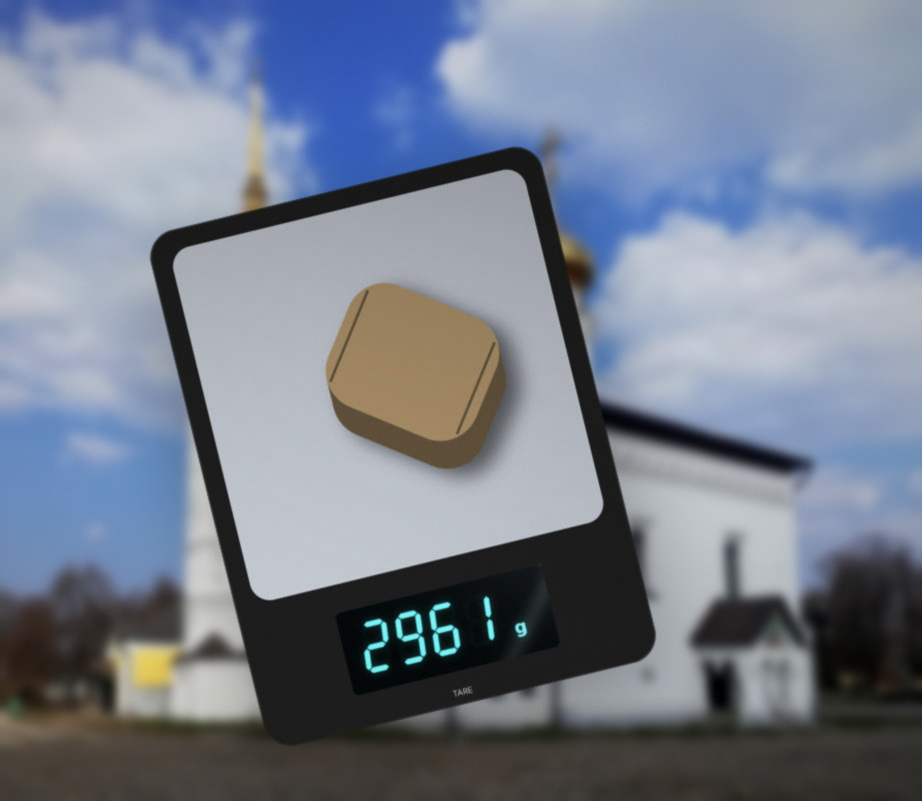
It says 2961
